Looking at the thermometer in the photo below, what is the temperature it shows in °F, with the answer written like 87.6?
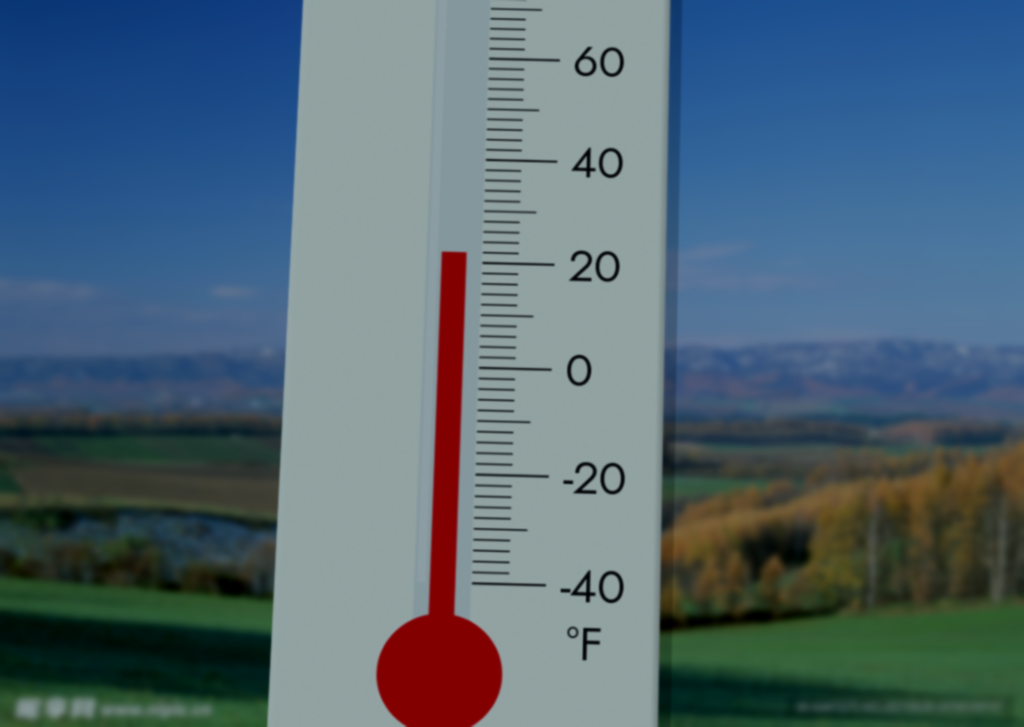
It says 22
